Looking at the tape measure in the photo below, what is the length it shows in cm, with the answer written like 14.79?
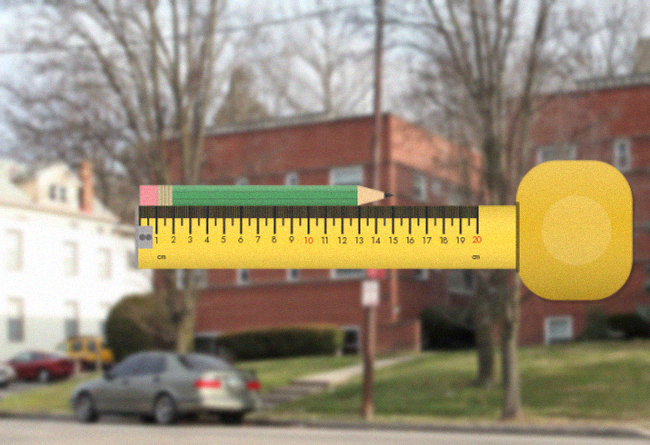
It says 15
